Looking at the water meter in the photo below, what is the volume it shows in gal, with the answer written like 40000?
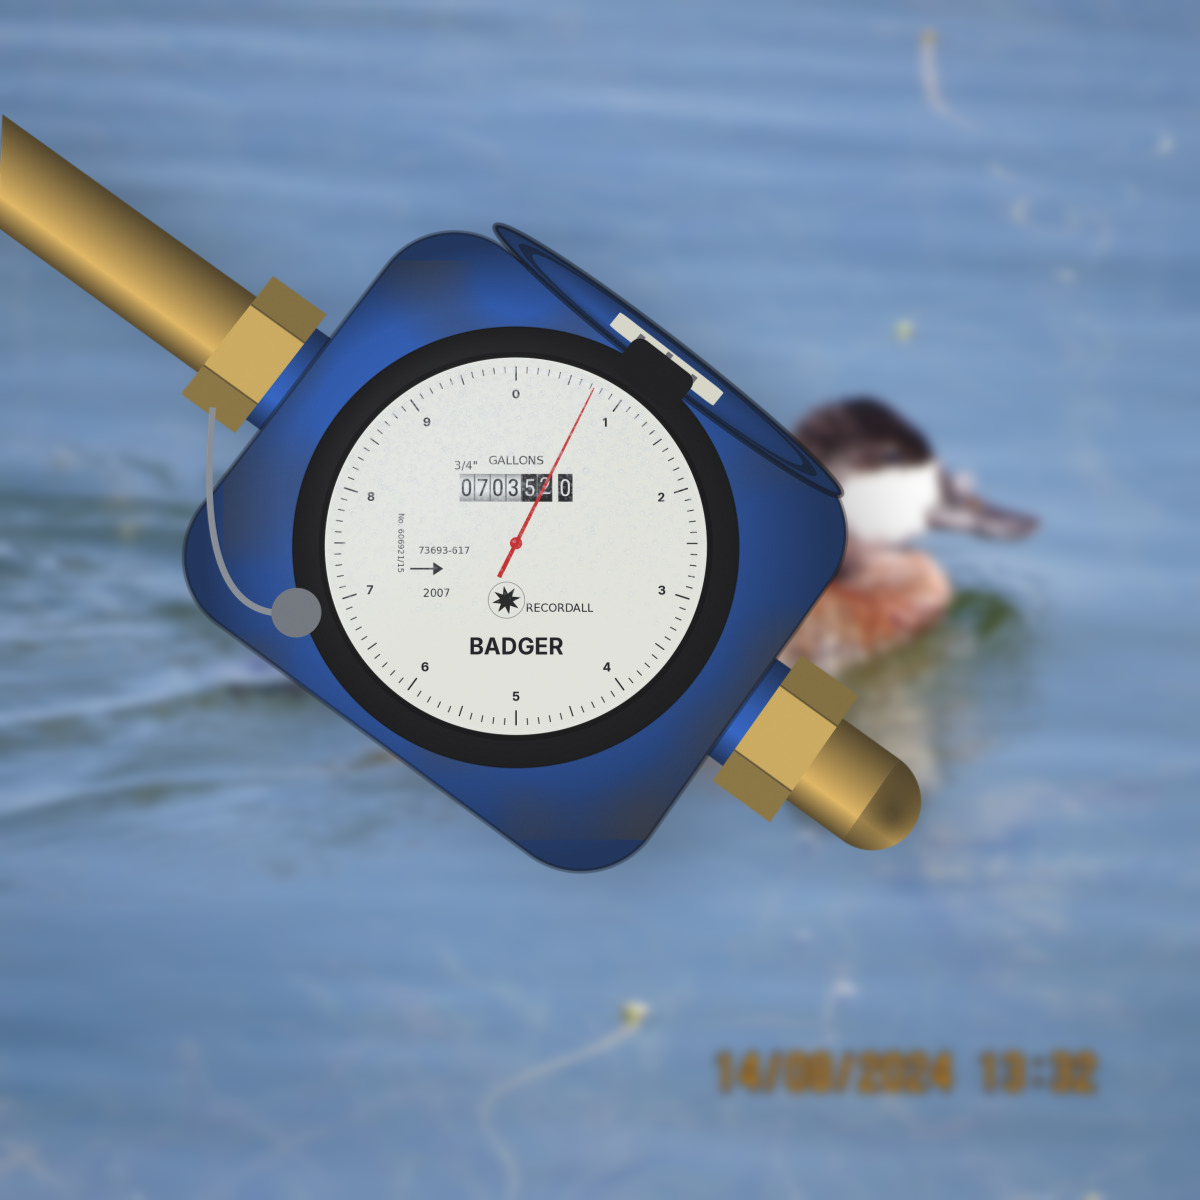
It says 703520.7
